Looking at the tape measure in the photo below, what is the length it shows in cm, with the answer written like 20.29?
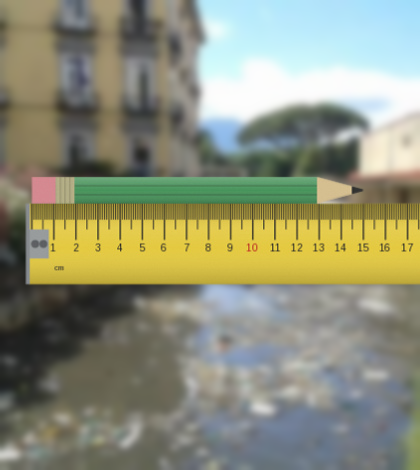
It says 15
